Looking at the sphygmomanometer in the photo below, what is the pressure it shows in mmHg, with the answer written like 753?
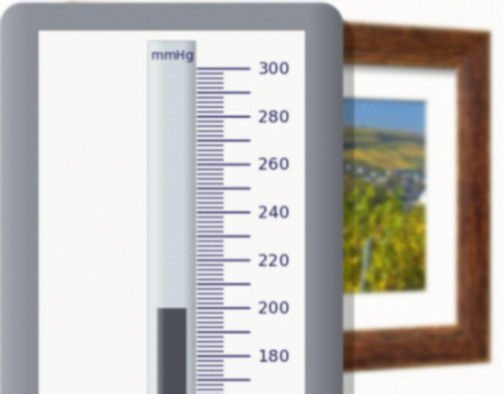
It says 200
